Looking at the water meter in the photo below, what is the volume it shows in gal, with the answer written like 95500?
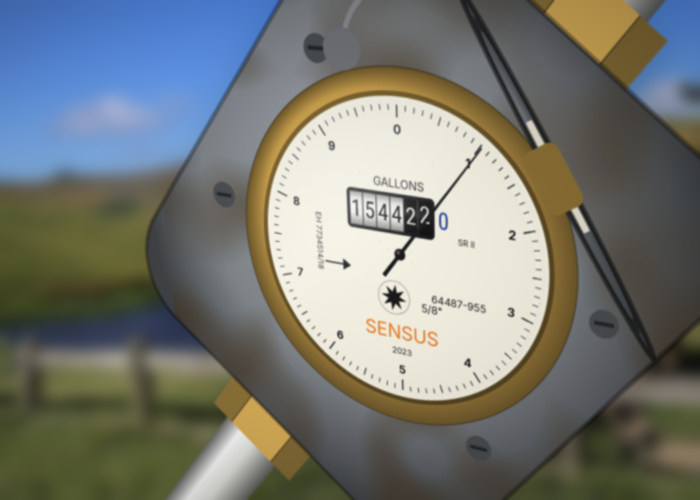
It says 1544221.0
